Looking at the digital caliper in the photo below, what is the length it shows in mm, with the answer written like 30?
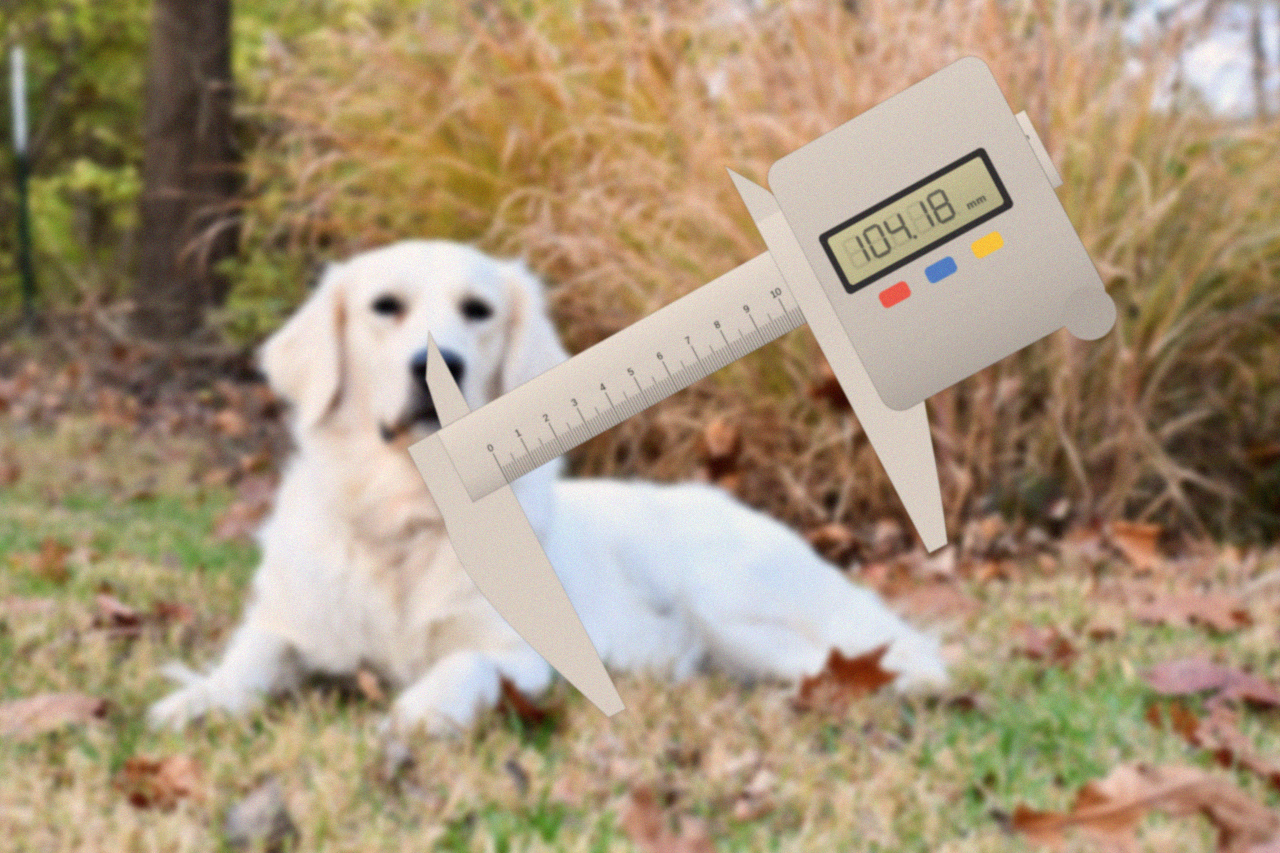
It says 104.18
